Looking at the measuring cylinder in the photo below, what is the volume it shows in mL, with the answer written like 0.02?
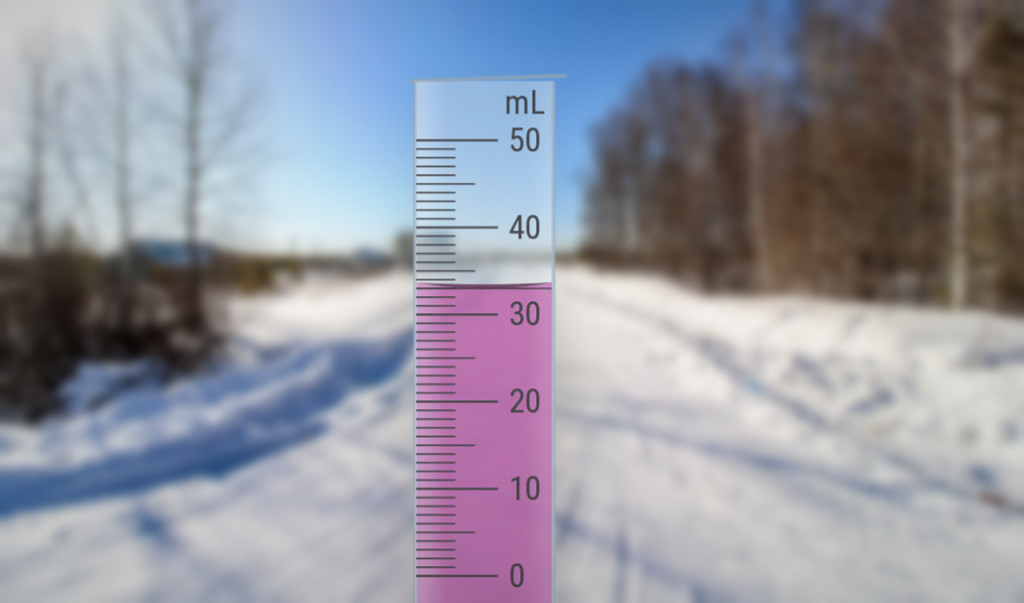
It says 33
